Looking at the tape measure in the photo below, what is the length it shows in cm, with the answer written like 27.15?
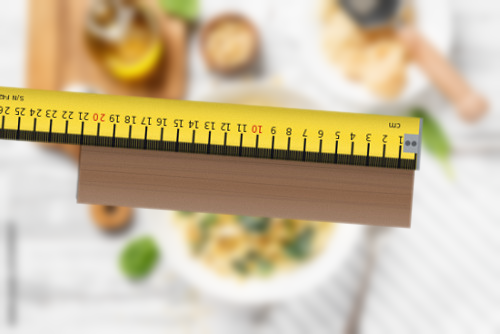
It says 21
